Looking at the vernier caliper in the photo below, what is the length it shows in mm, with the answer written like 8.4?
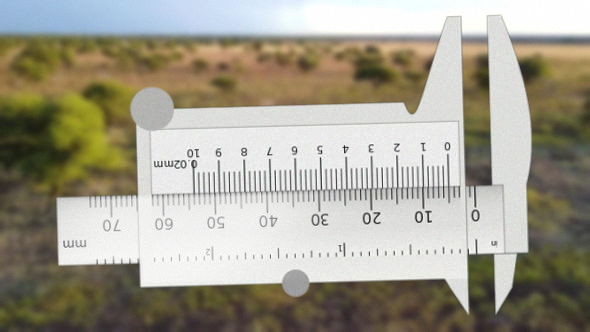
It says 5.0
